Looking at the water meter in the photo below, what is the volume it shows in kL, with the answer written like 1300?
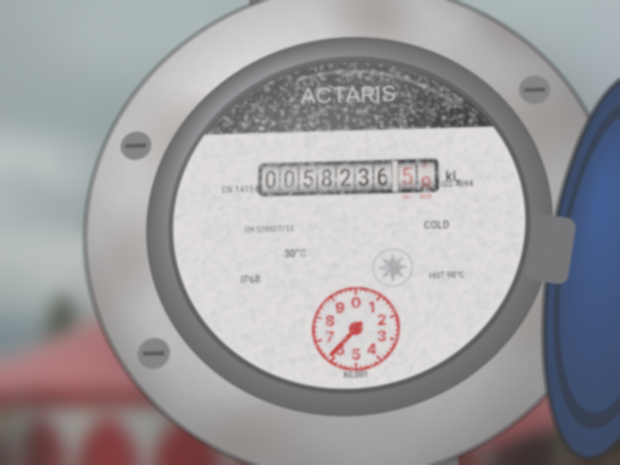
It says 58236.576
